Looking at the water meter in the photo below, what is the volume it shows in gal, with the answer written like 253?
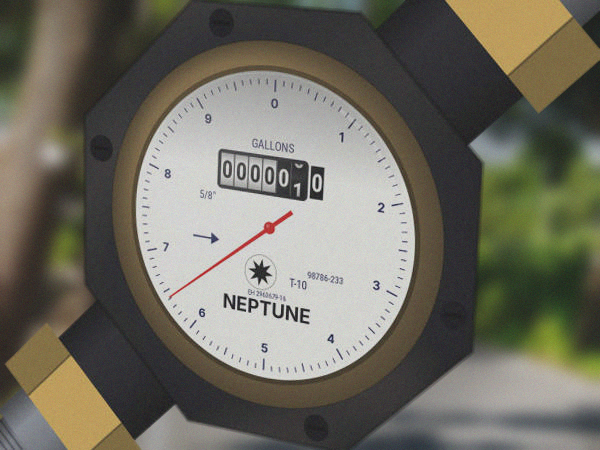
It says 6.4
